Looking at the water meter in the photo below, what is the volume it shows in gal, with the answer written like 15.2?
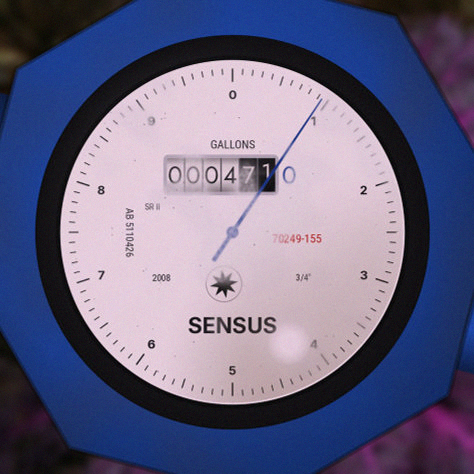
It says 4710.9
